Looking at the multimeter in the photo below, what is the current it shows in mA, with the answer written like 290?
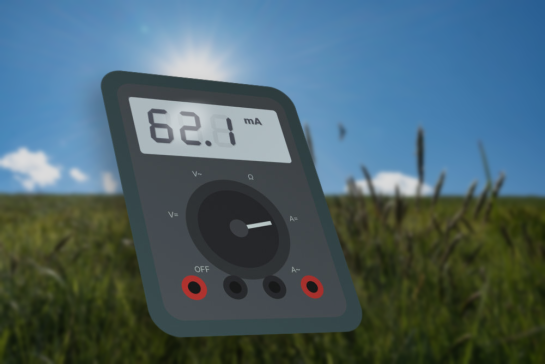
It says 62.1
